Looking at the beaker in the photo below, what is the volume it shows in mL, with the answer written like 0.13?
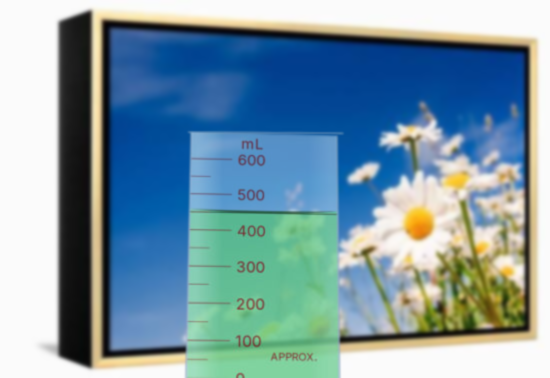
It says 450
